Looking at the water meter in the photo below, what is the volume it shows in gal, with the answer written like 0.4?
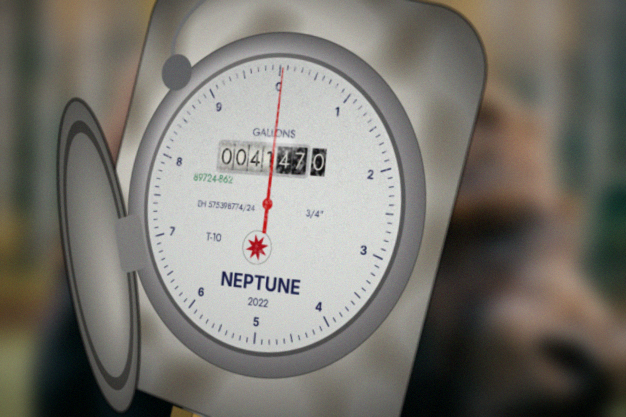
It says 41470.0
